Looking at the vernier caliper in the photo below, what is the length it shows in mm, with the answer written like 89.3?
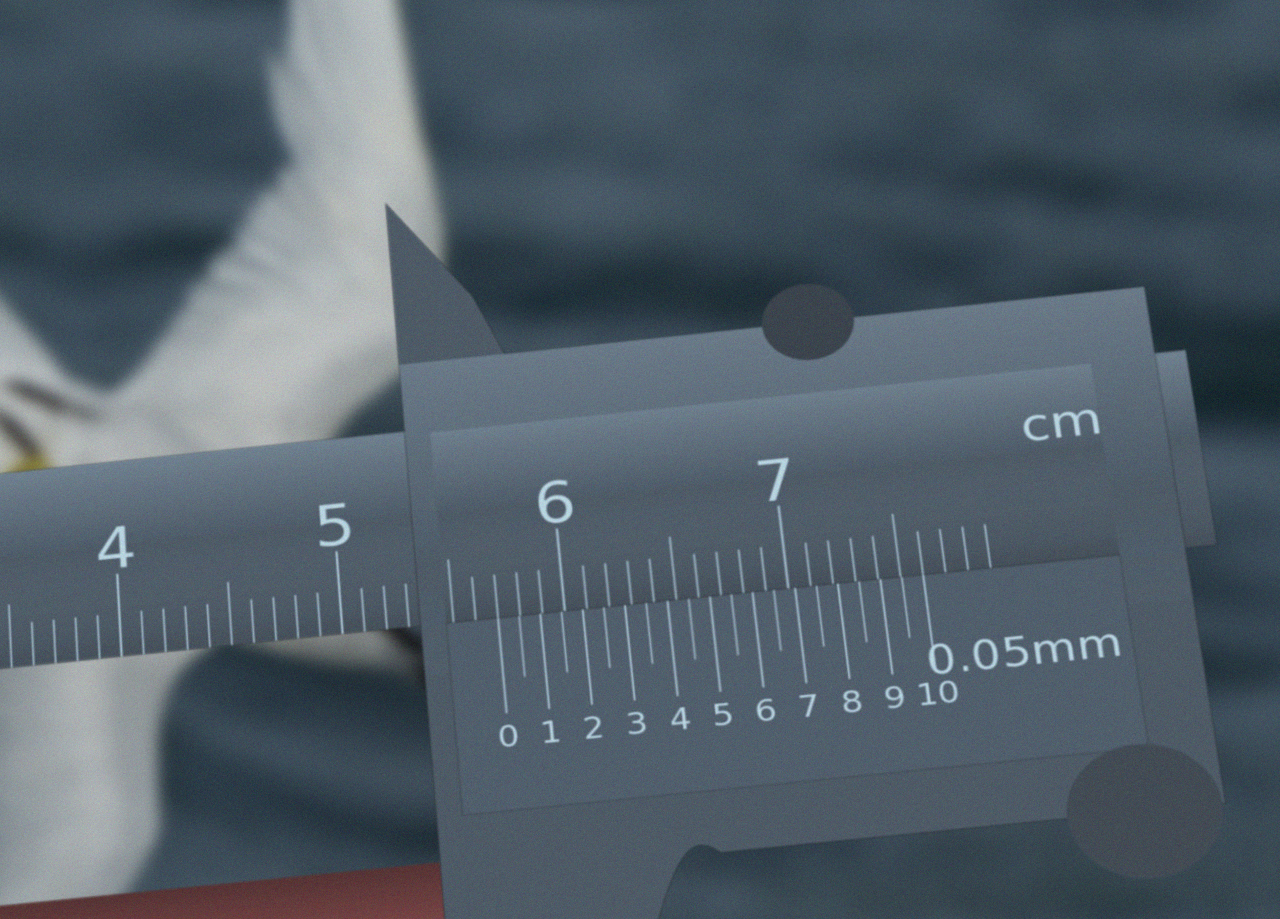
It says 57.0
